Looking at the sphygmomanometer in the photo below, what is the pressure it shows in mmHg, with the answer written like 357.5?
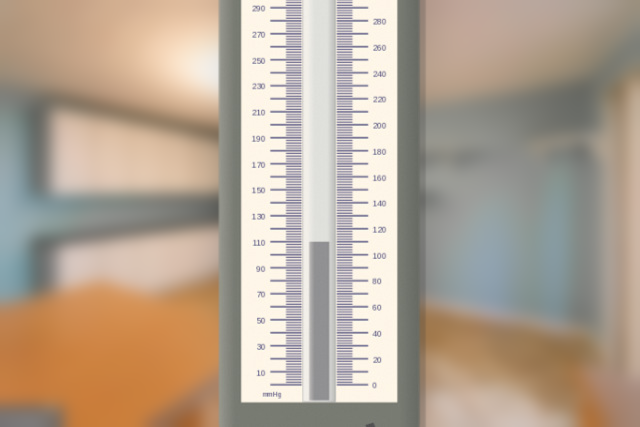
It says 110
